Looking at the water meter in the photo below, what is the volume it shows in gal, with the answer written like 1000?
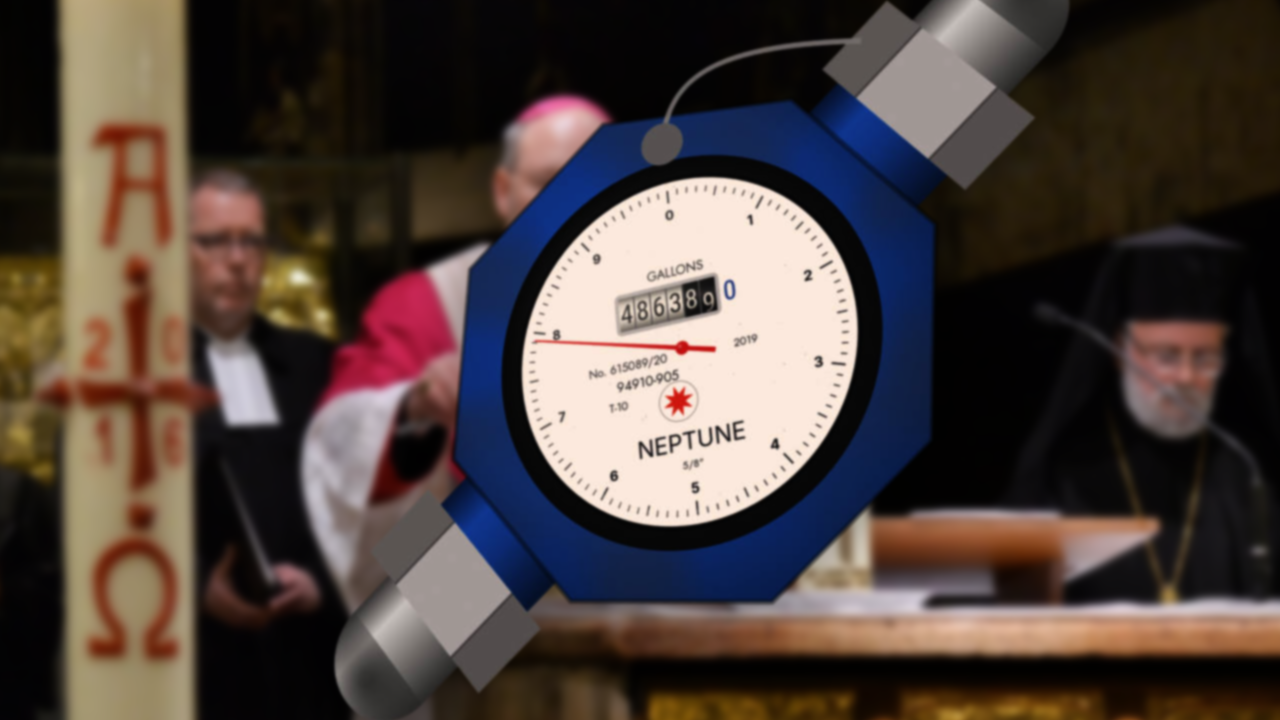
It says 4863887.9
